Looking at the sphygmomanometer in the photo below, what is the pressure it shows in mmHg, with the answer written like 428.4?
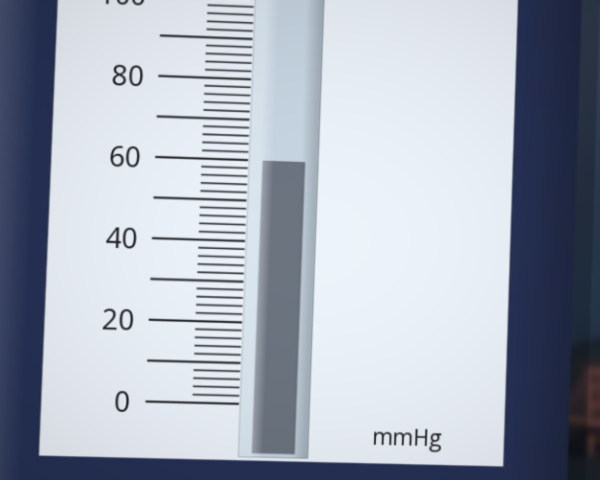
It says 60
